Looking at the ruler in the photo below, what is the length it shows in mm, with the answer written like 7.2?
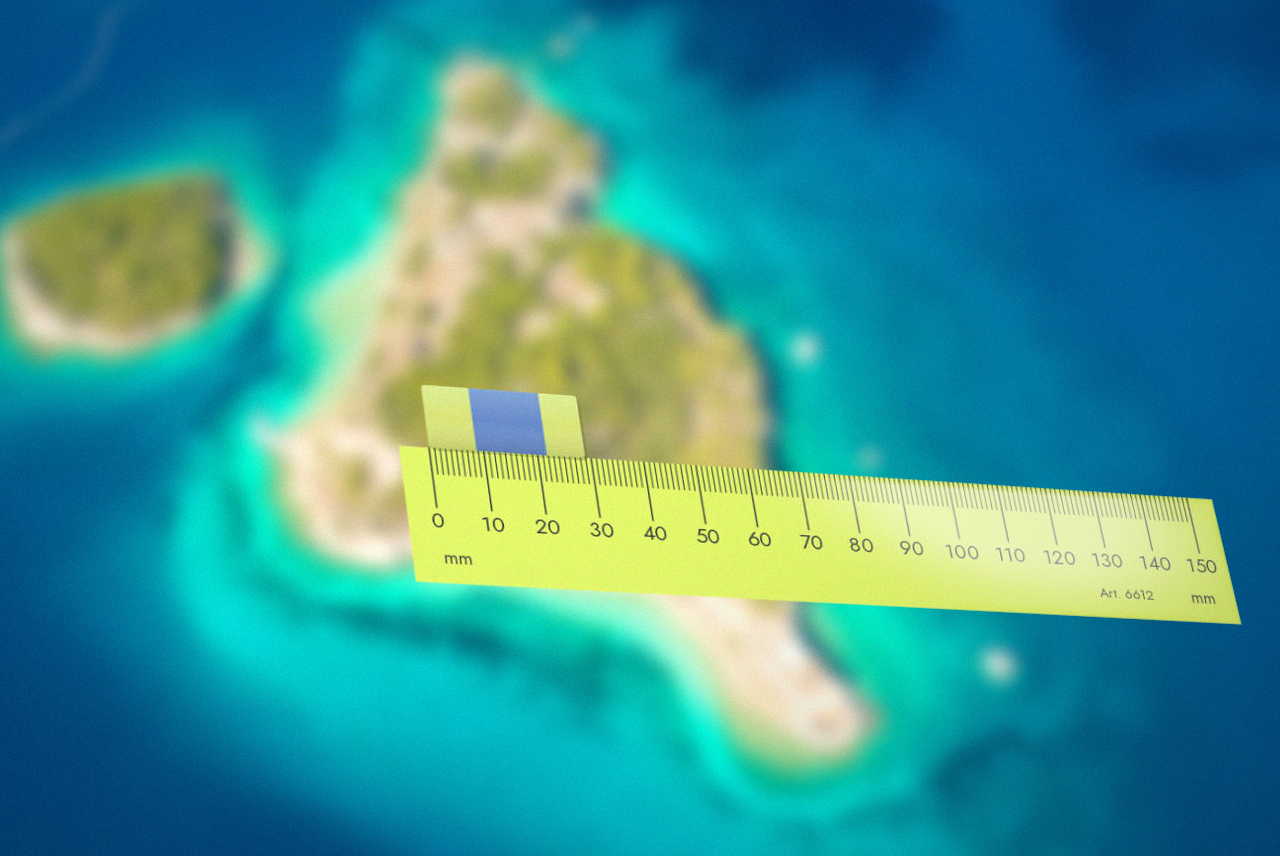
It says 29
